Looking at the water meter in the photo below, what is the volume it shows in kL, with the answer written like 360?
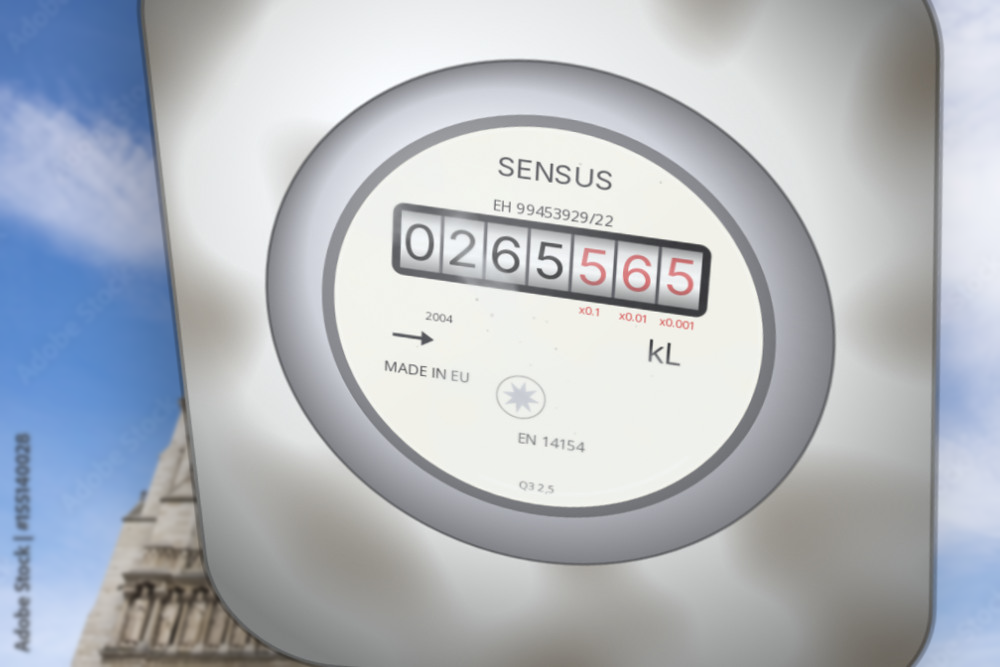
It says 265.565
